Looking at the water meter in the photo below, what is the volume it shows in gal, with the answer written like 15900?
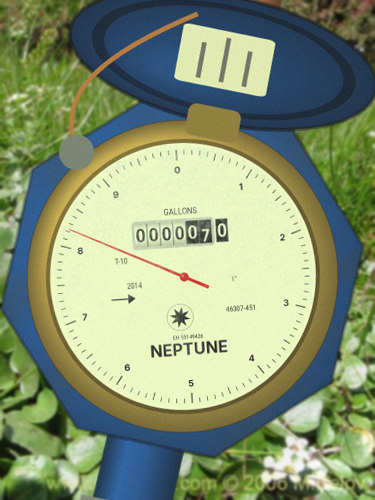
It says 68.2
